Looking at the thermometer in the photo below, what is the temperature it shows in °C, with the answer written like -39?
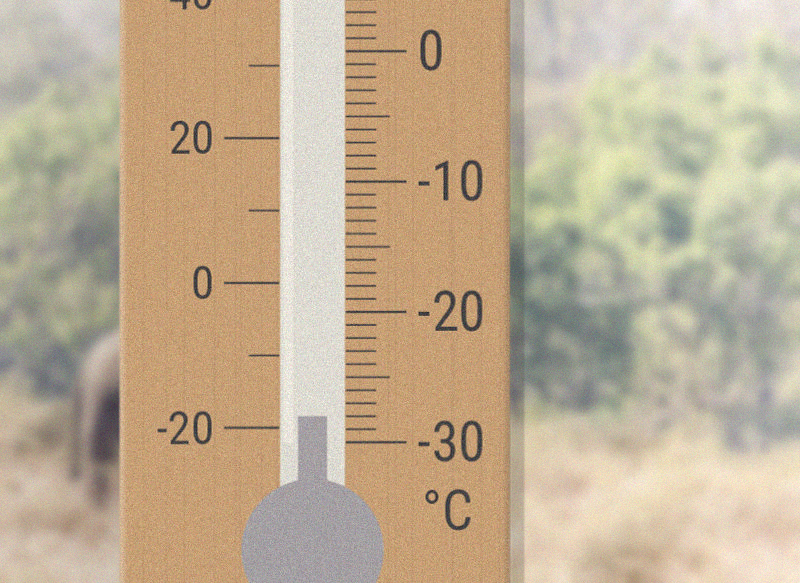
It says -28
